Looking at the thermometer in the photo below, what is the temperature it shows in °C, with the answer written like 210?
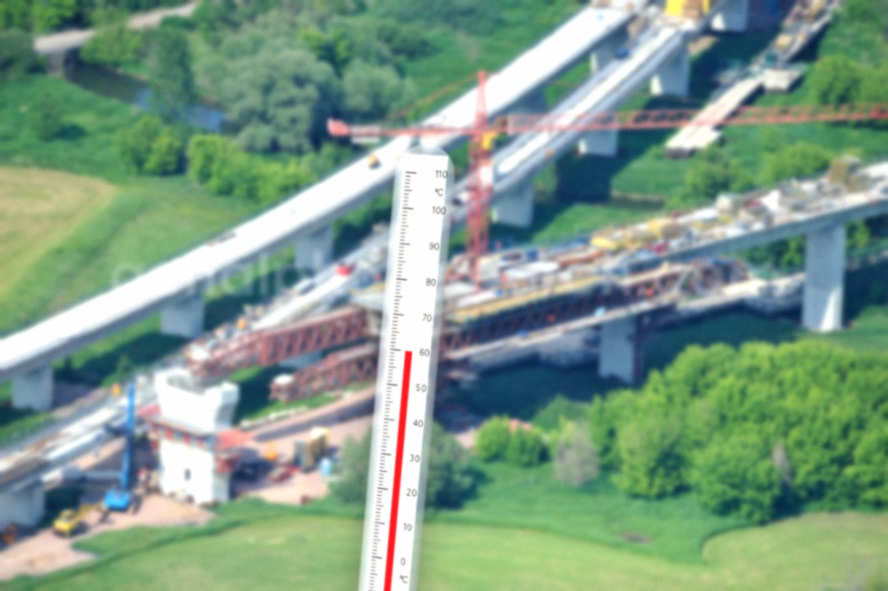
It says 60
